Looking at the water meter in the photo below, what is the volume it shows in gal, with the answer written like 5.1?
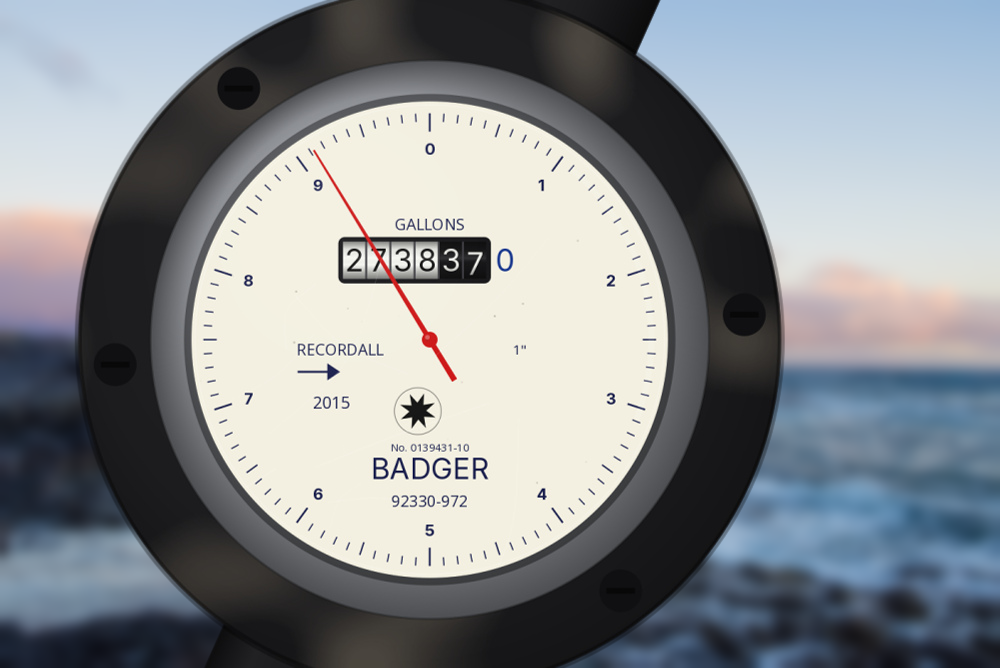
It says 2738369.1
